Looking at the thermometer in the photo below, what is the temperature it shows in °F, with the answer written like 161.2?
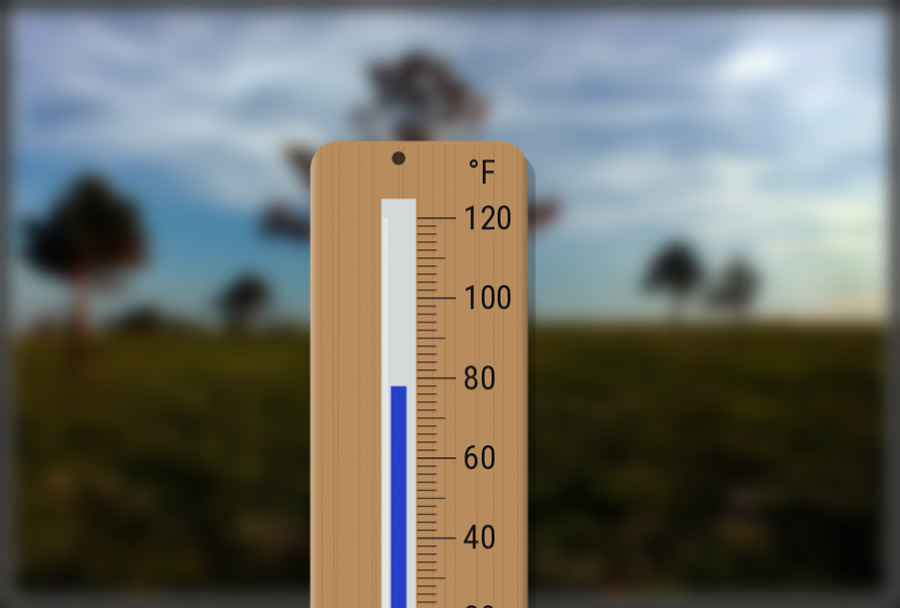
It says 78
